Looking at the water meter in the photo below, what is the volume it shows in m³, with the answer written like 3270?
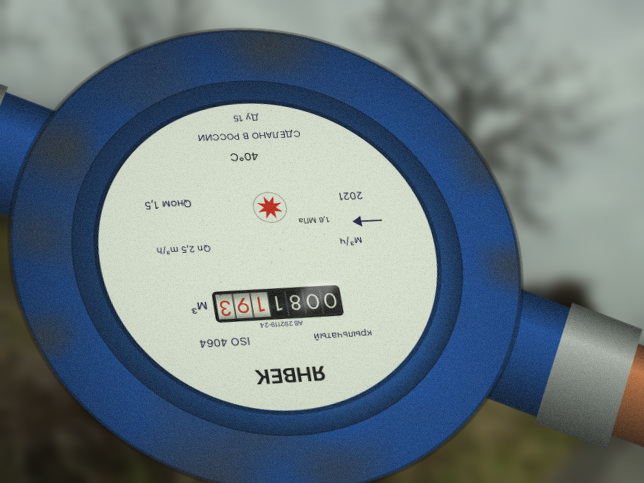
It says 81.193
